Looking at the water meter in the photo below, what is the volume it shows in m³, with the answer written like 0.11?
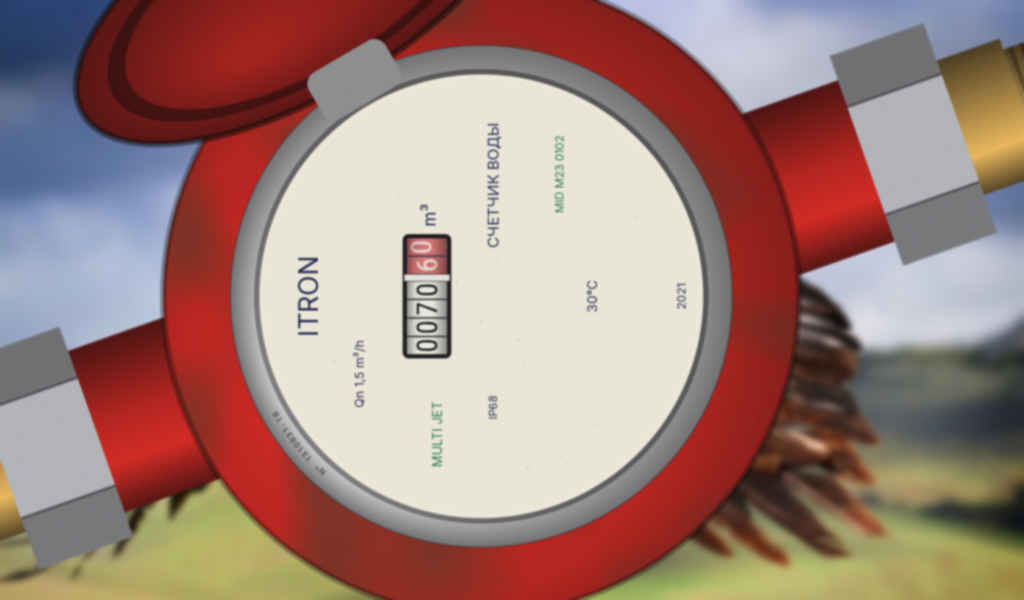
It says 70.60
